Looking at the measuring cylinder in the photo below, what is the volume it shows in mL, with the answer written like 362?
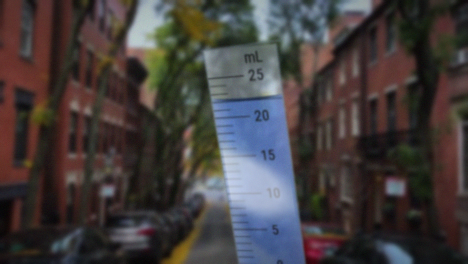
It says 22
